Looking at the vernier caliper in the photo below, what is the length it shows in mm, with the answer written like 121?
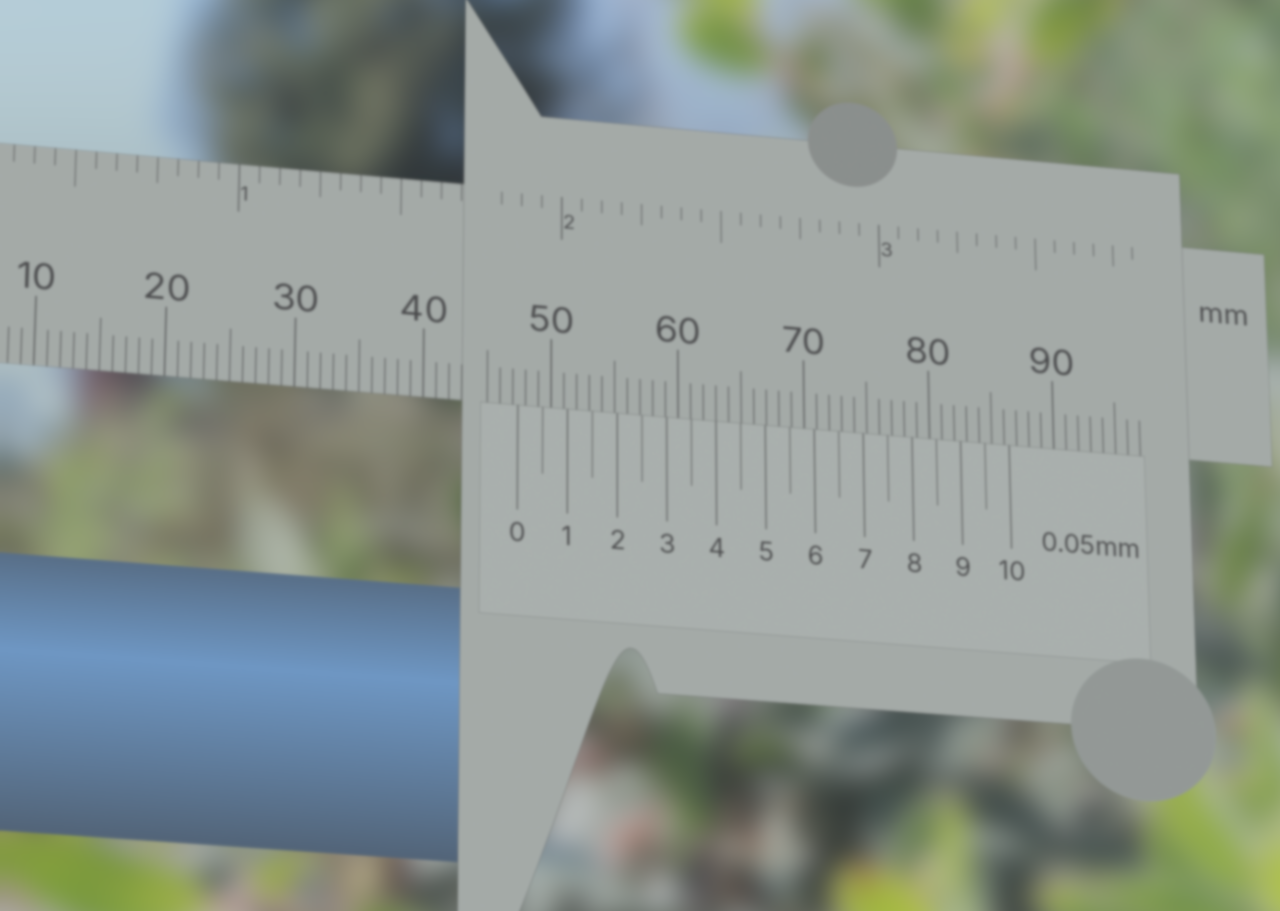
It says 47.4
